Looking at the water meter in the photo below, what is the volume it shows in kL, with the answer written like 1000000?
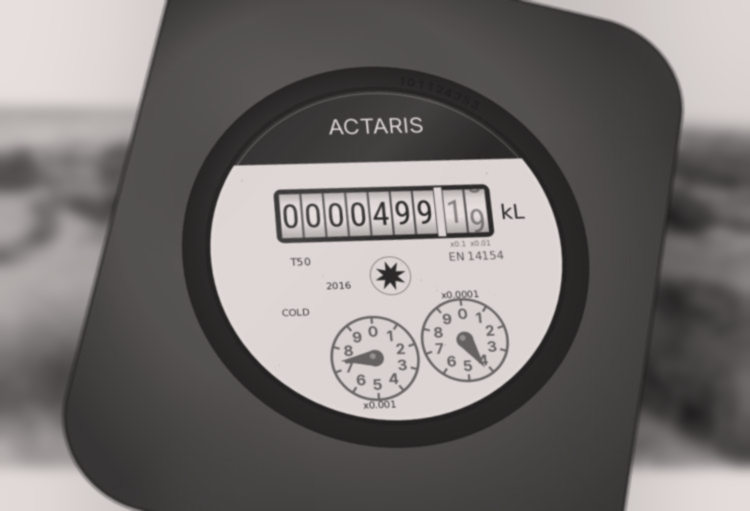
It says 499.1874
